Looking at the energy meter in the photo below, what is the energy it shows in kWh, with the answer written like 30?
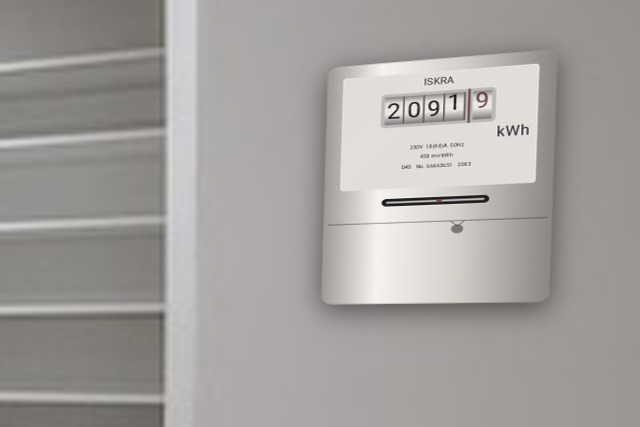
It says 2091.9
